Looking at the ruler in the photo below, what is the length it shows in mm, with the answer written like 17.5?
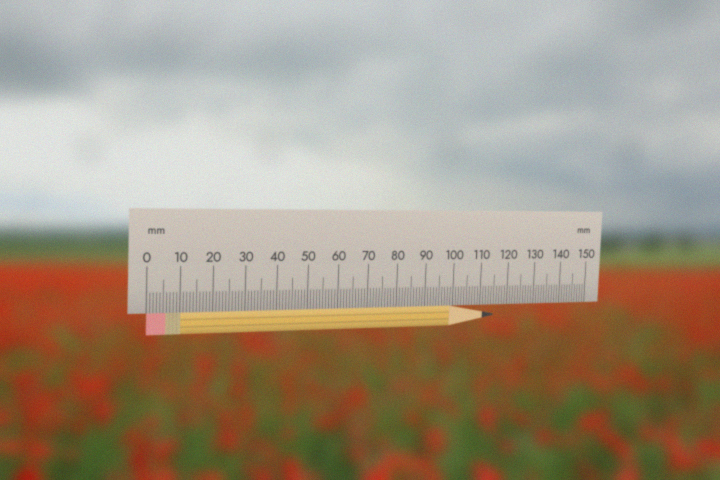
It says 115
